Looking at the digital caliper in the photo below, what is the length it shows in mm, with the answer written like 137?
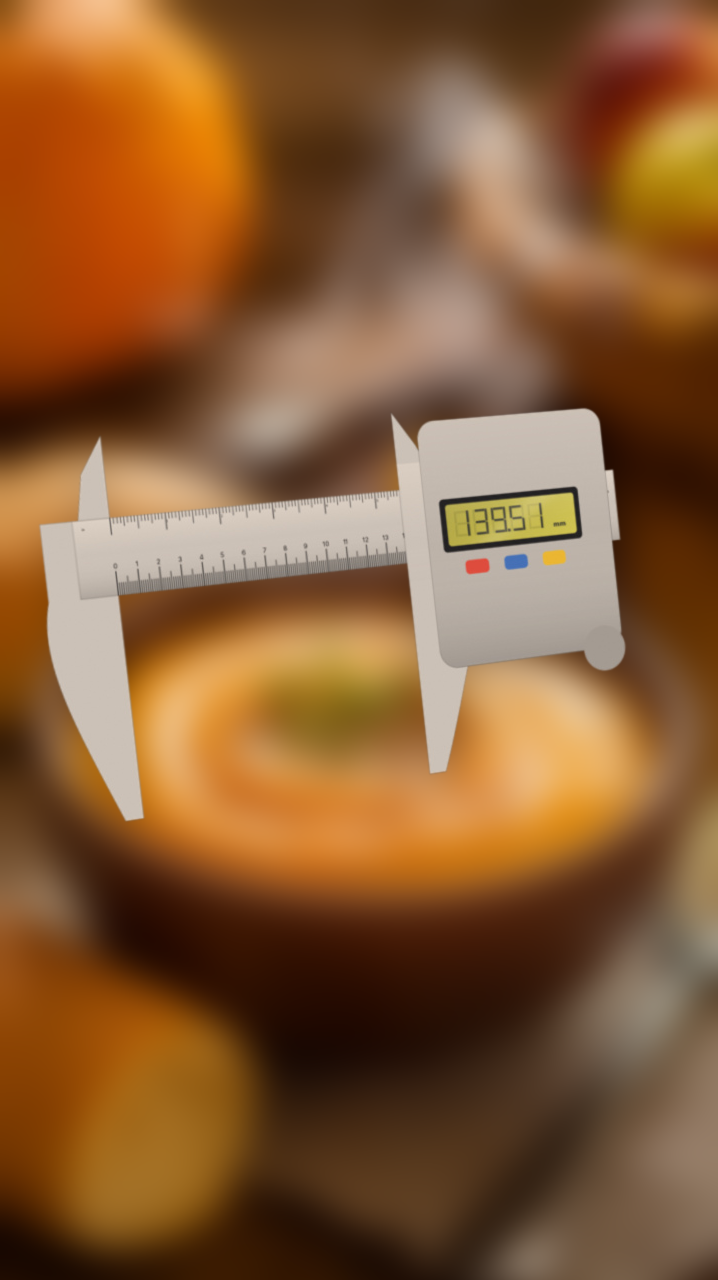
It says 139.51
